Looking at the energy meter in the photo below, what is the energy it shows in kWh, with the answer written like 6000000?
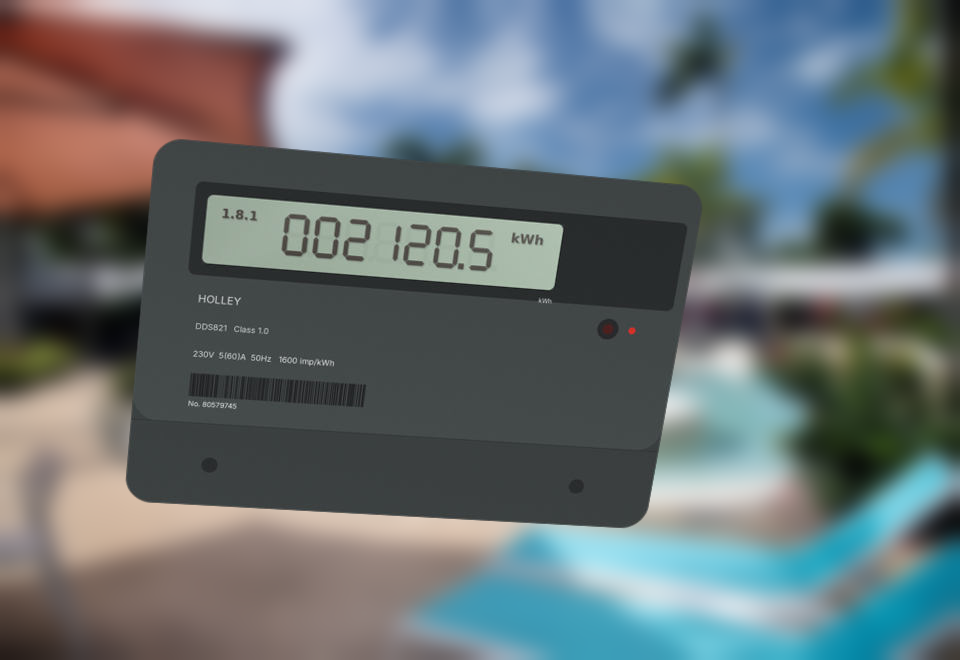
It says 2120.5
